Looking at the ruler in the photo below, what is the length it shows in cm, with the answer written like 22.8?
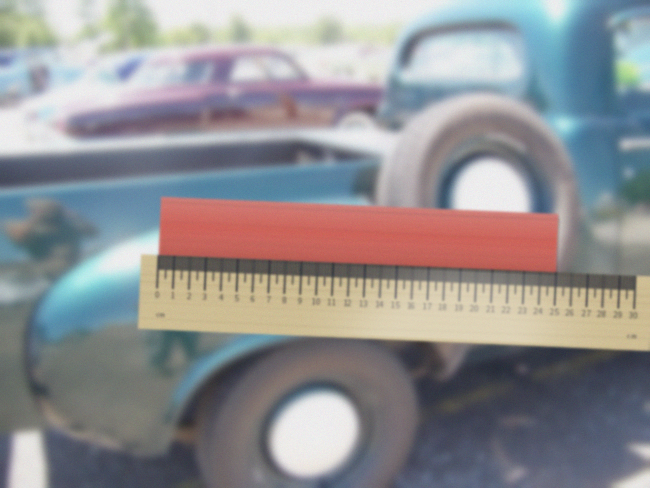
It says 25
